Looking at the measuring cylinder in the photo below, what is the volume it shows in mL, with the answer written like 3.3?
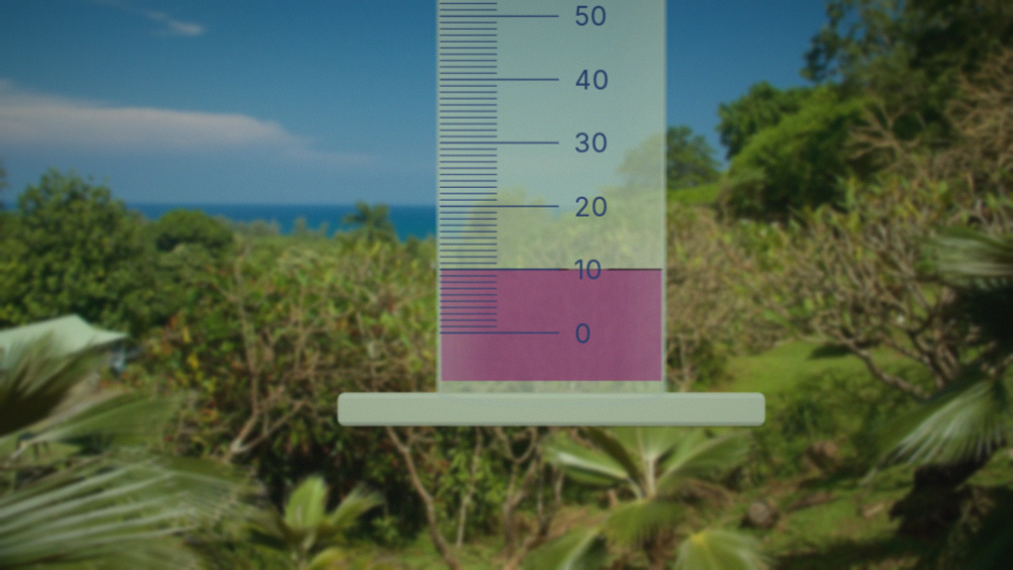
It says 10
